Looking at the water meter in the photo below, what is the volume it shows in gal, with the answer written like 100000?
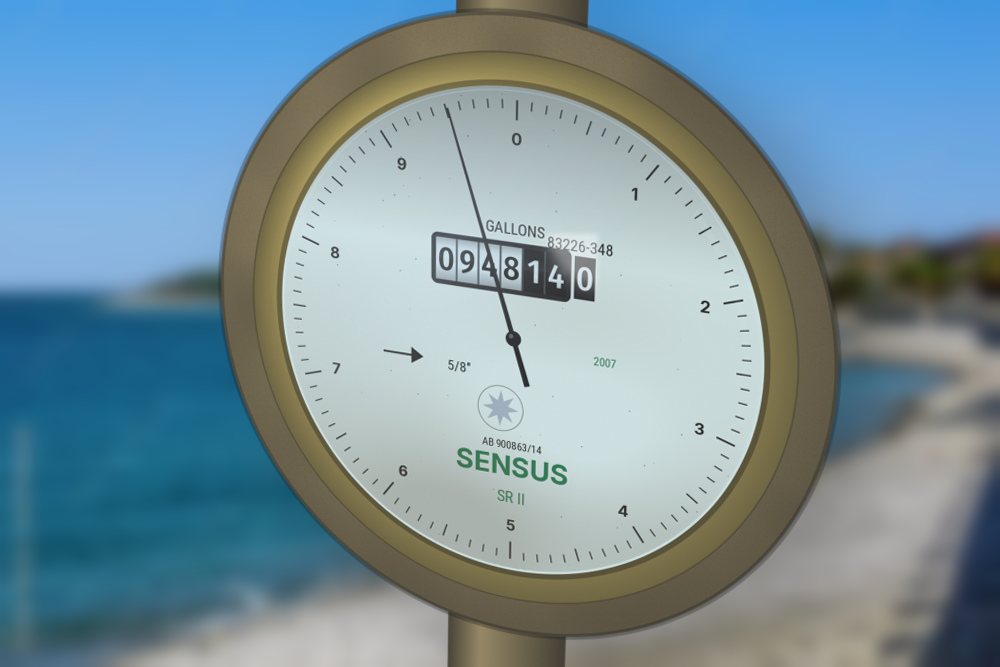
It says 948139.5
